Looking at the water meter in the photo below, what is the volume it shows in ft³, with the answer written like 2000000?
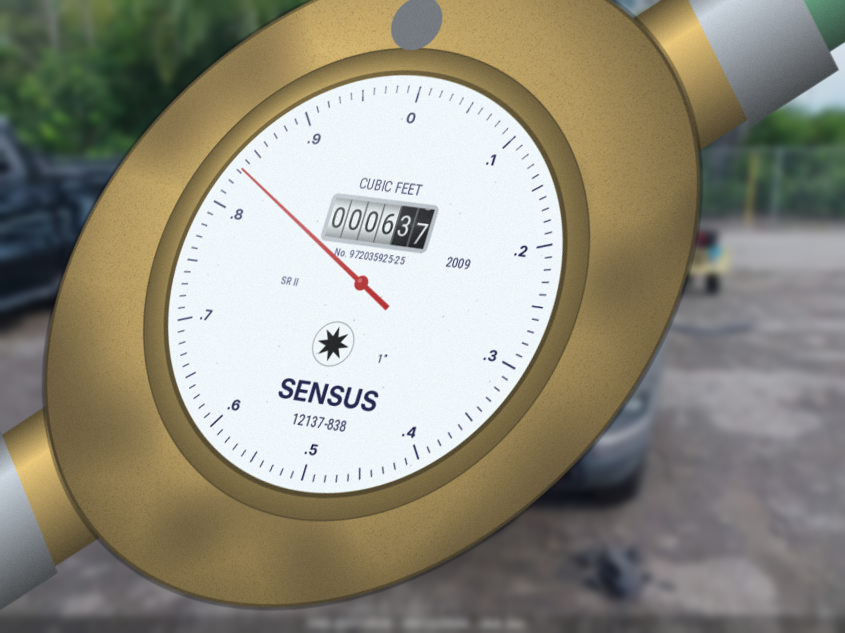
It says 636.83
